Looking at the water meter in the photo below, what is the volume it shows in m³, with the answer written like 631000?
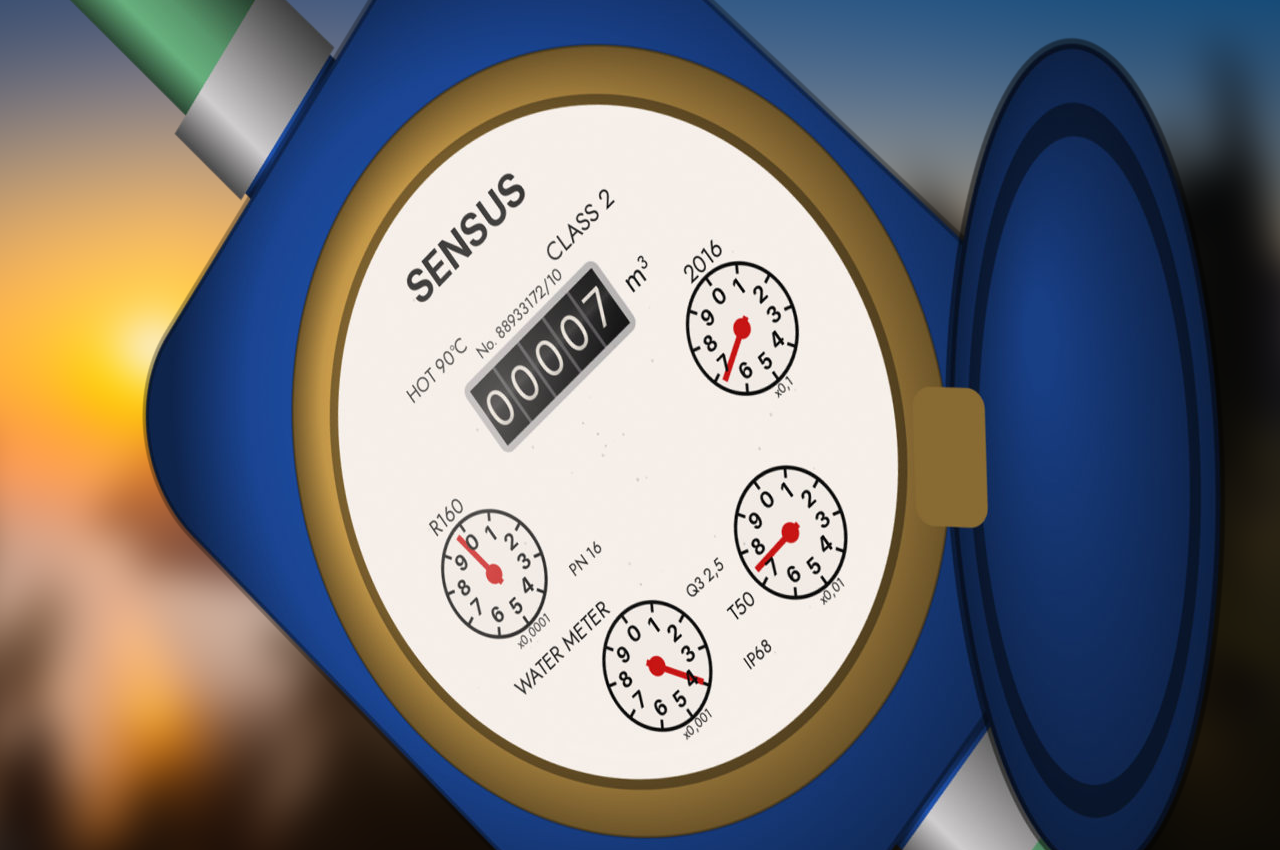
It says 7.6739
